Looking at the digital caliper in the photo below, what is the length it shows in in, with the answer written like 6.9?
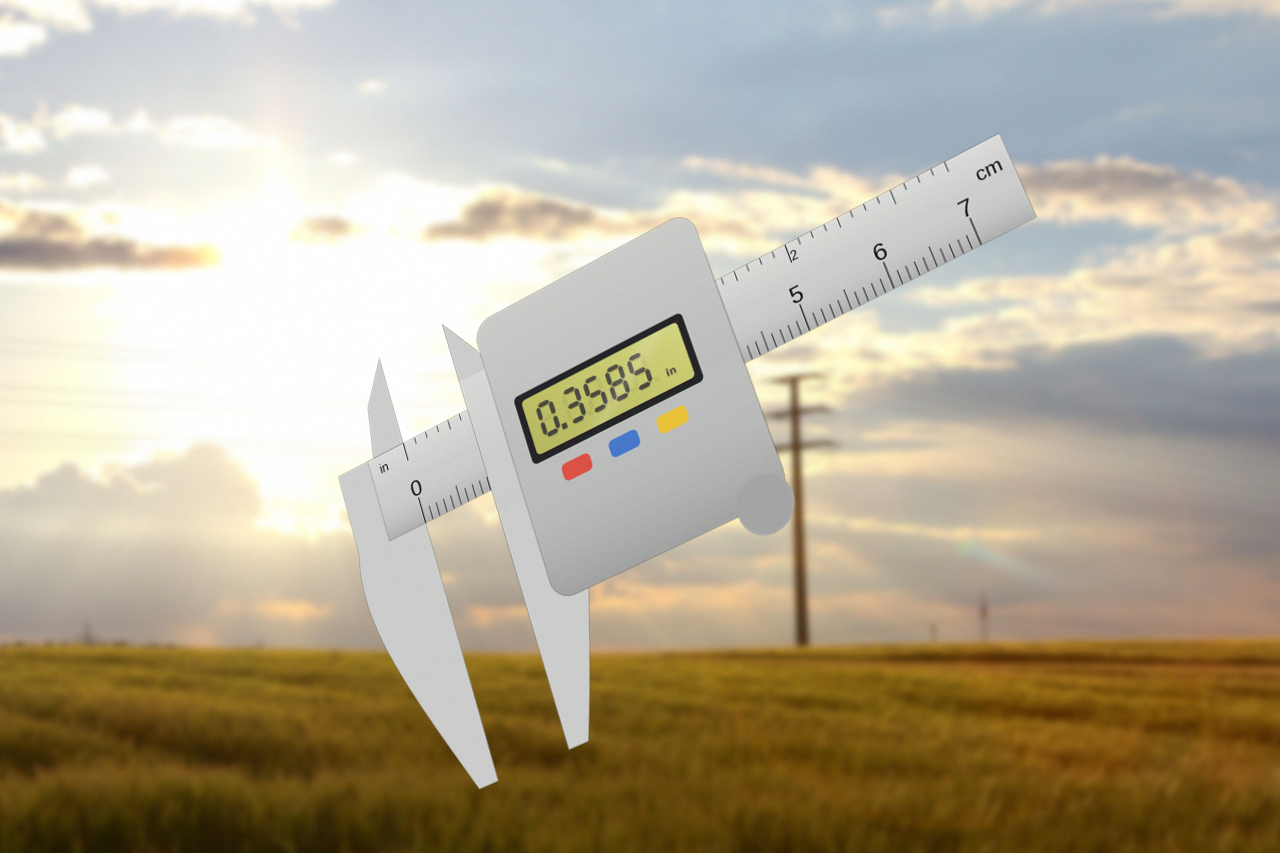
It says 0.3585
